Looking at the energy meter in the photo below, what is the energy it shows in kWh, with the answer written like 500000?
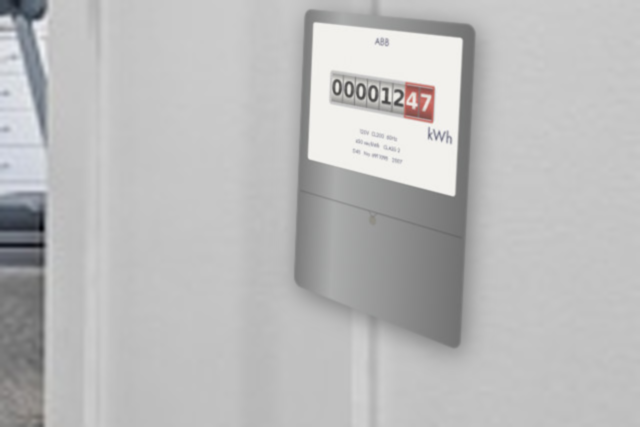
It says 12.47
